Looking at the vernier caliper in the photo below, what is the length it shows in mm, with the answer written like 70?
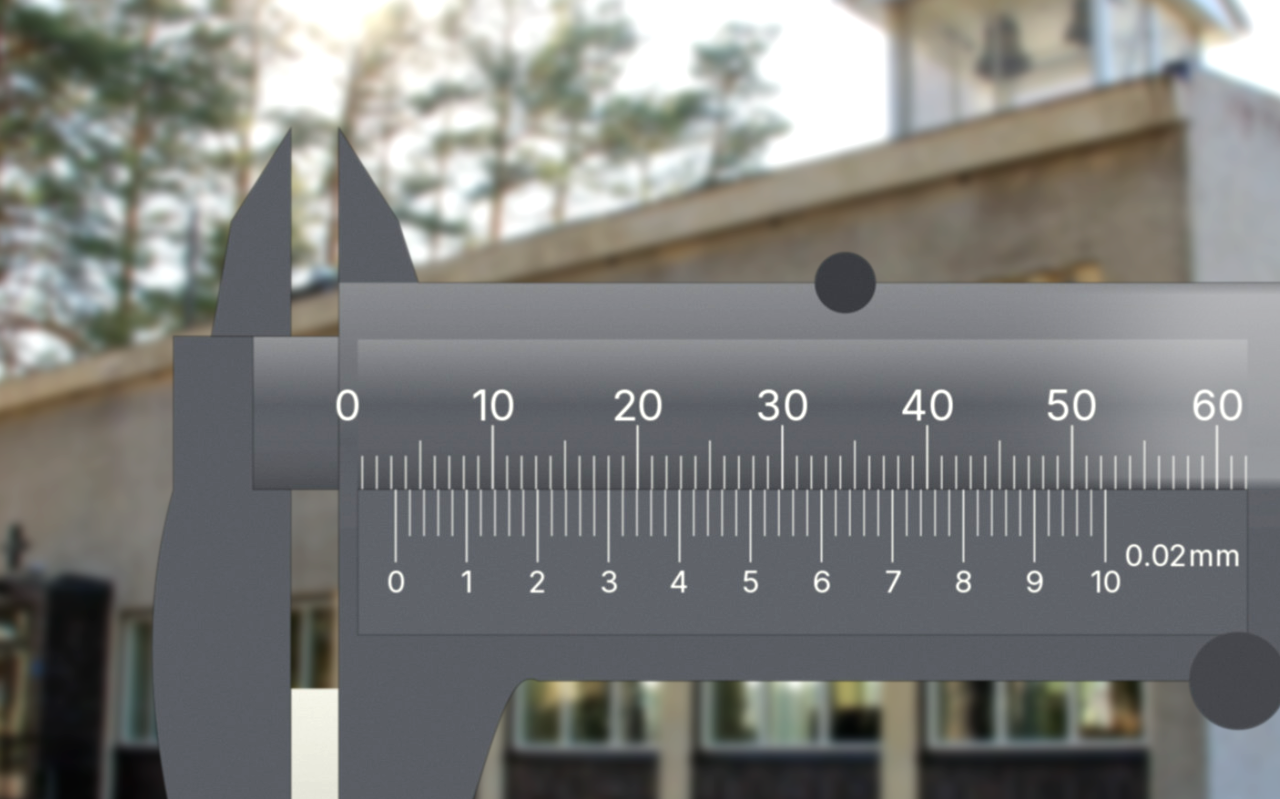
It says 3.3
